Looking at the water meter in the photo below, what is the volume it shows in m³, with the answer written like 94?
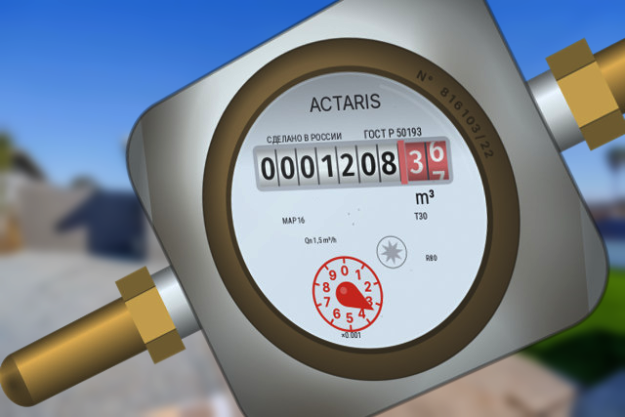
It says 1208.363
